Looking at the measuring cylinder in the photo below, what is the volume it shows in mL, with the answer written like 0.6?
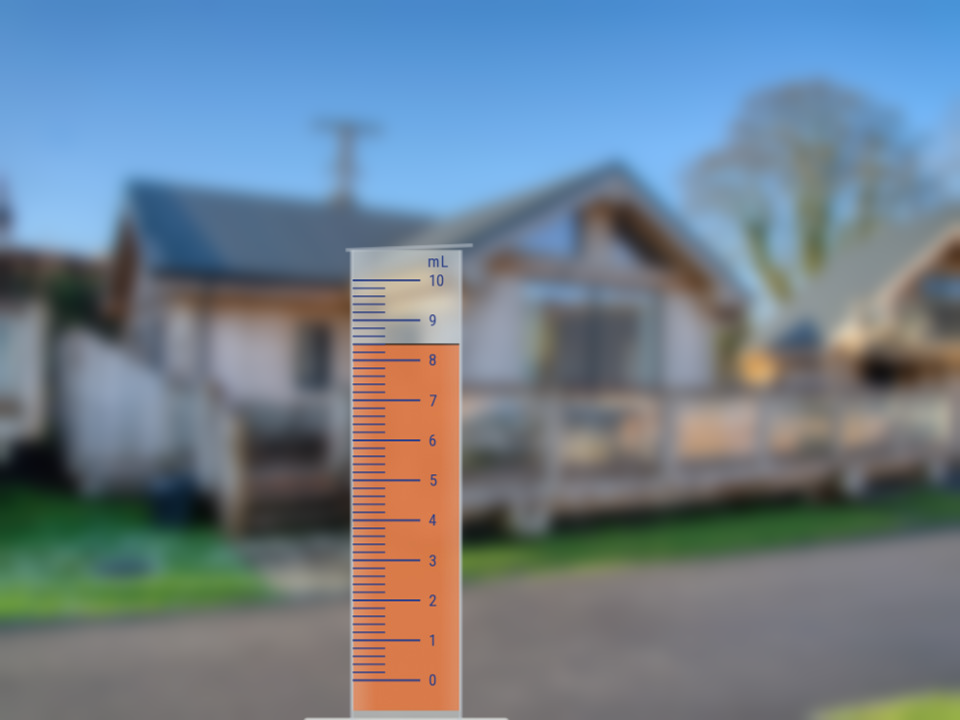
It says 8.4
